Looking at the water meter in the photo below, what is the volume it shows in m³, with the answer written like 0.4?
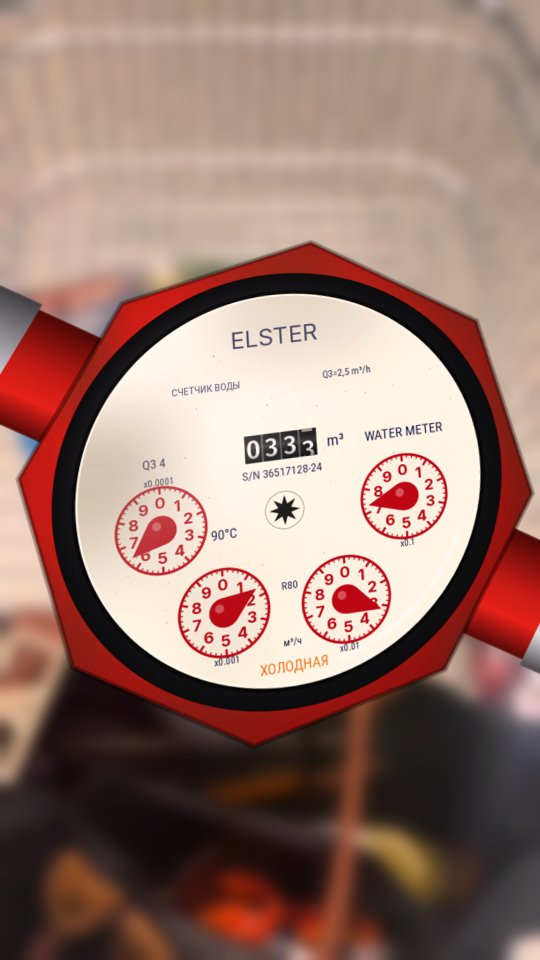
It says 332.7316
